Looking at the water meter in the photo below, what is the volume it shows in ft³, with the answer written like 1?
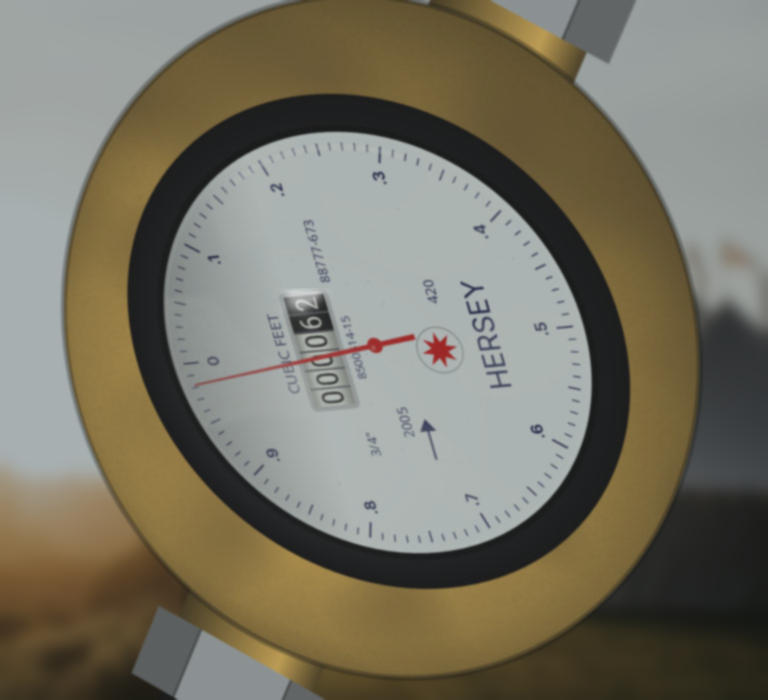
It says 61.98
